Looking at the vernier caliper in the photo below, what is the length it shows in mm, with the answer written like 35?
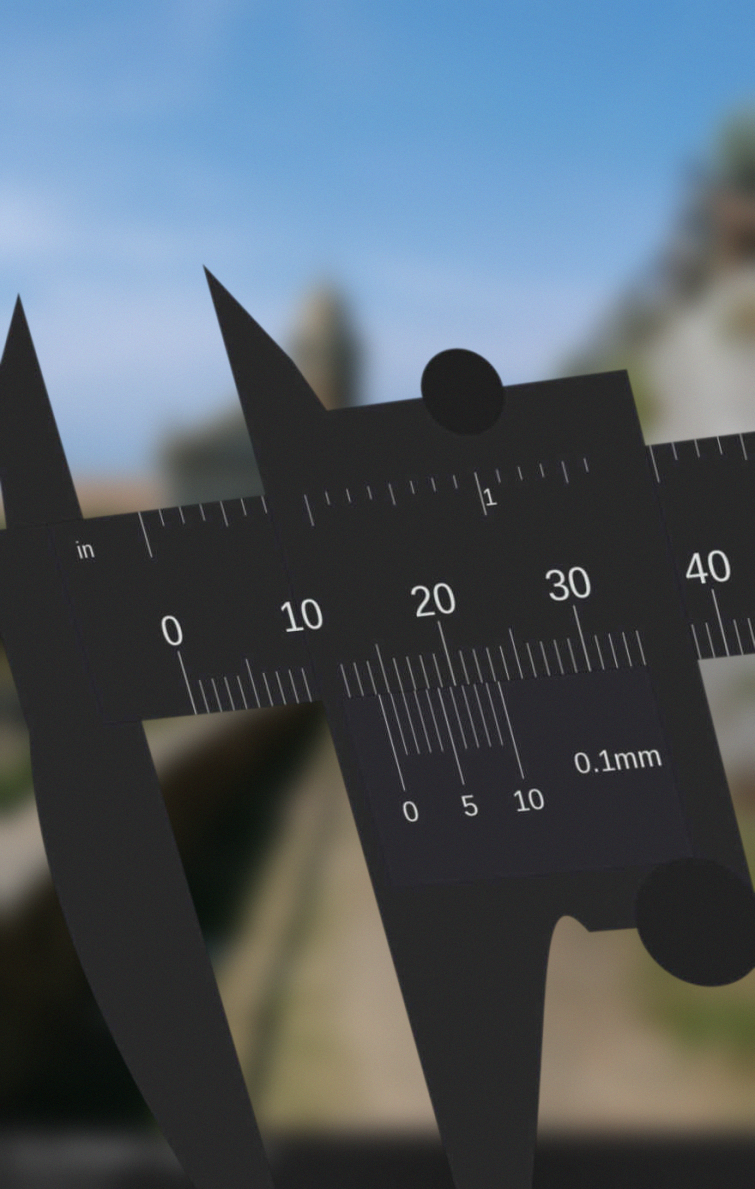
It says 14.2
